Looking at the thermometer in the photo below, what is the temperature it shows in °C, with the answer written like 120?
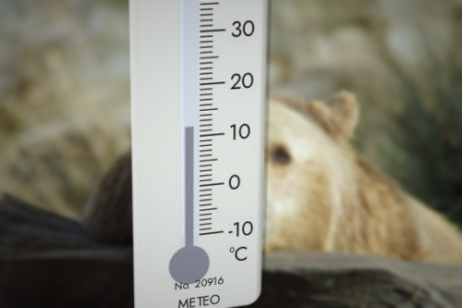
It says 12
